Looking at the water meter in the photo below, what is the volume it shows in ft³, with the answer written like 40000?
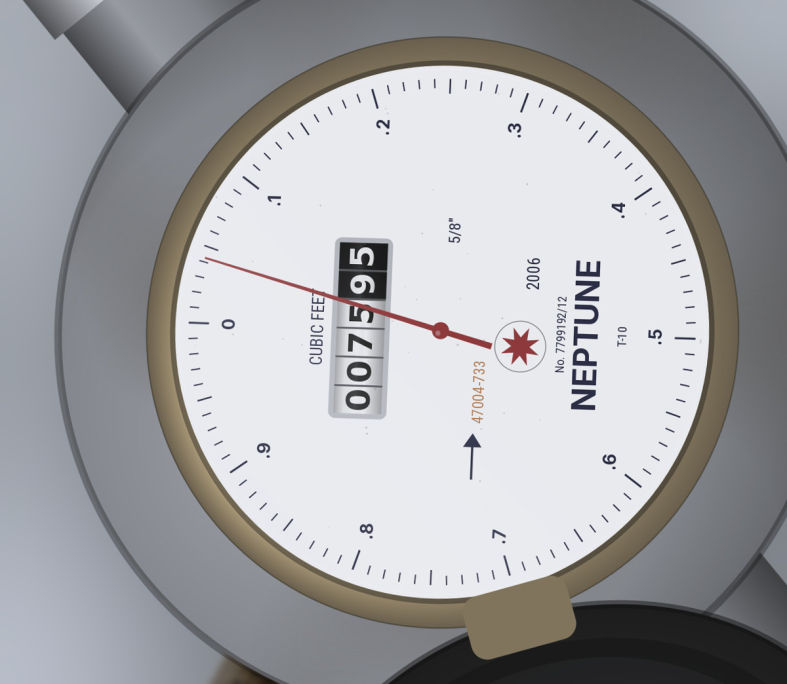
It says 7595.04
